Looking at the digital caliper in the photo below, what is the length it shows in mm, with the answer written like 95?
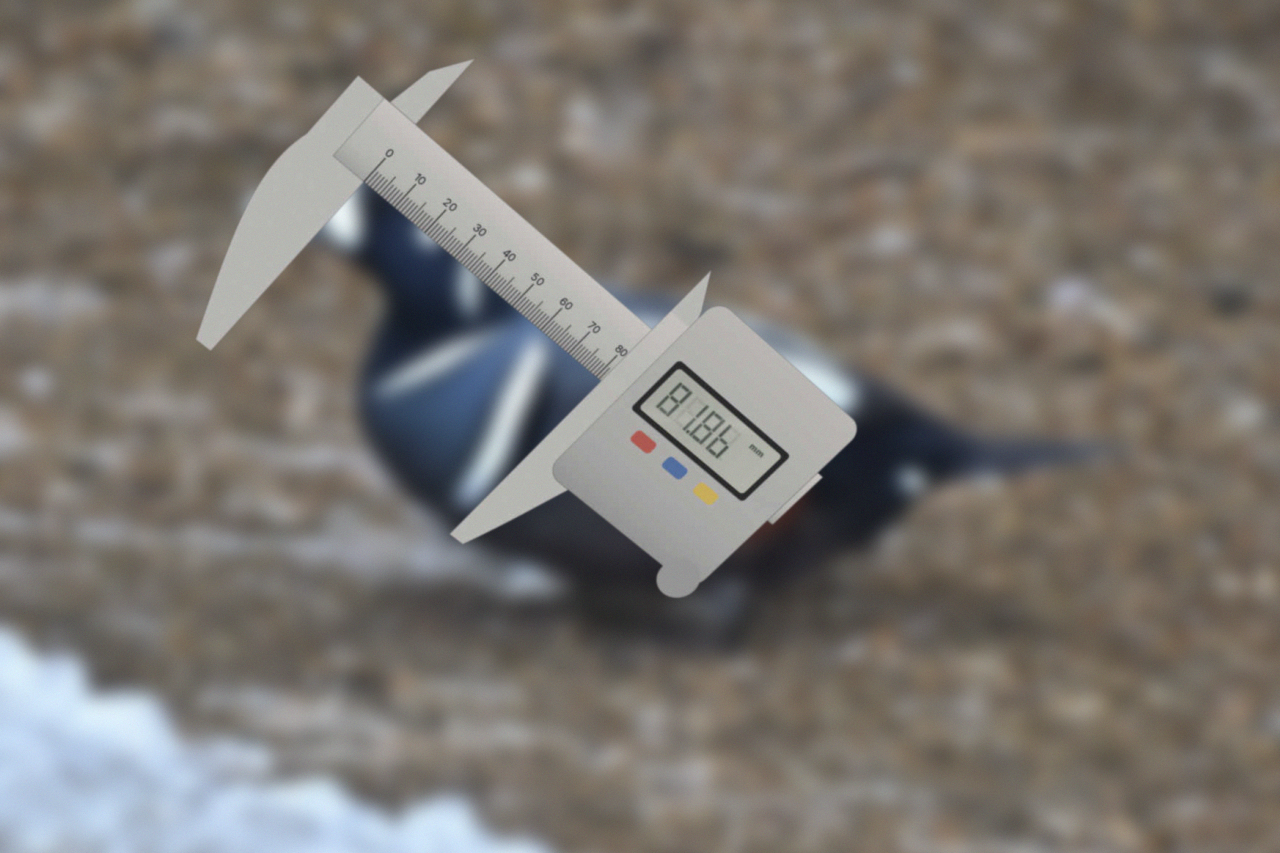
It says 81.86
